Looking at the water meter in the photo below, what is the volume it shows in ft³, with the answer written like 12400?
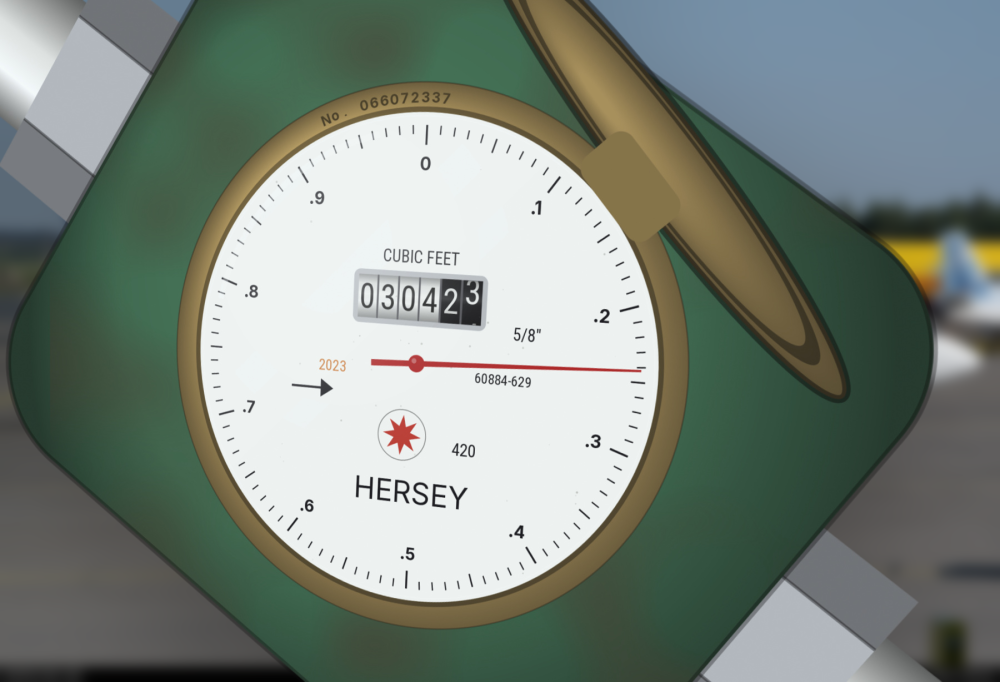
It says 30423.24
